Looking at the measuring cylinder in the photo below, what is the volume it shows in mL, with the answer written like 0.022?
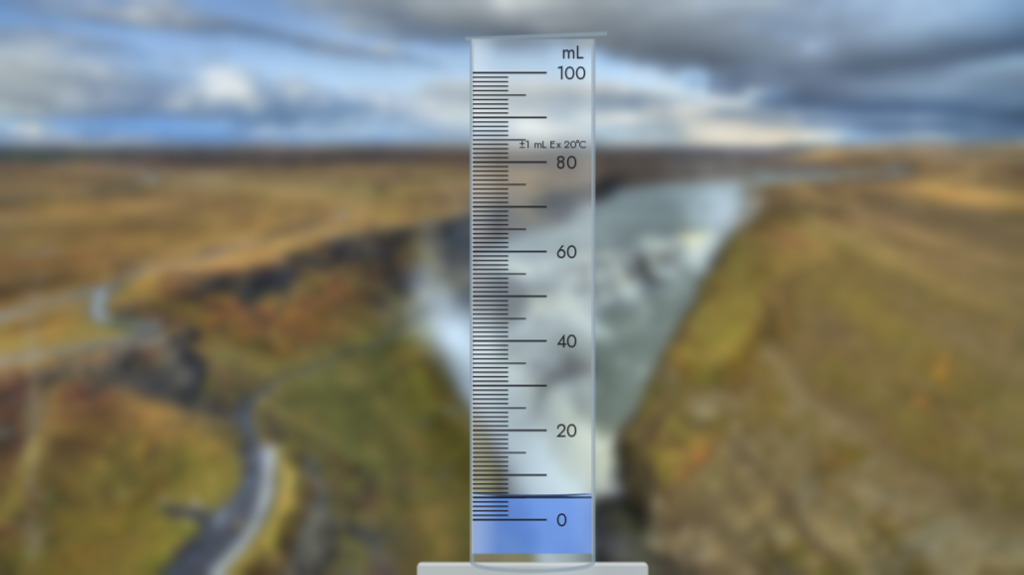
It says 5
